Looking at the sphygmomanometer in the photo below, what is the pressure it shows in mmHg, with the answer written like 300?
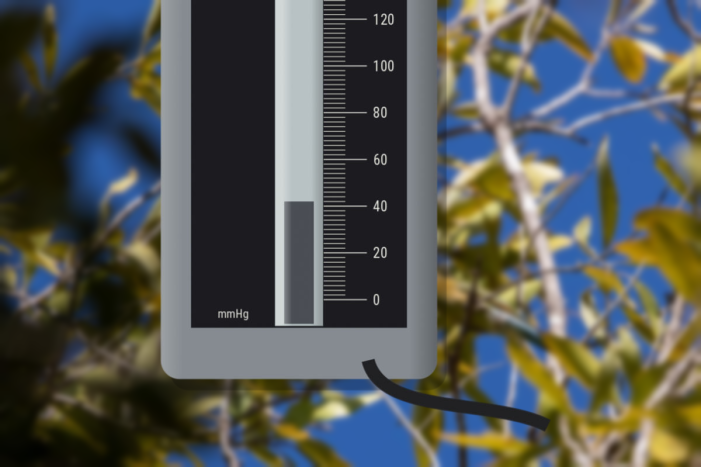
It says 42
